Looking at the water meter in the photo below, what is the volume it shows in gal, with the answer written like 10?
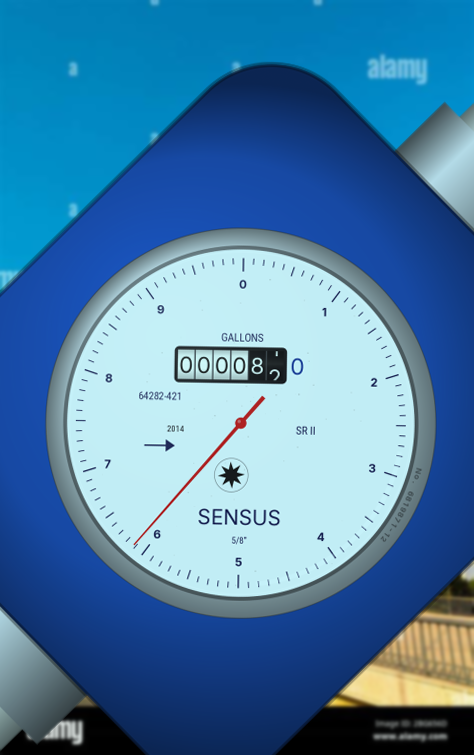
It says 816.1
